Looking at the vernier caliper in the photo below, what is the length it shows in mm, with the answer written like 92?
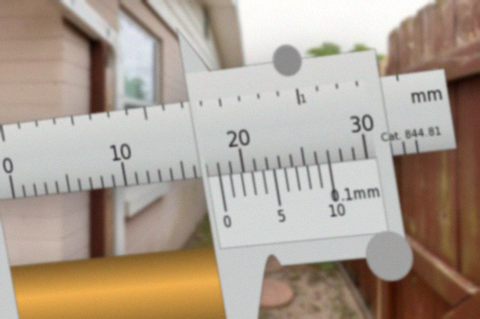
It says 18.0
